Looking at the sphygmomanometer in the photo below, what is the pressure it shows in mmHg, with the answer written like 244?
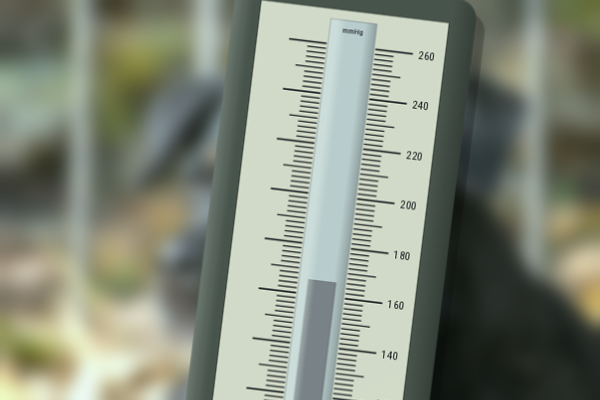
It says 166
